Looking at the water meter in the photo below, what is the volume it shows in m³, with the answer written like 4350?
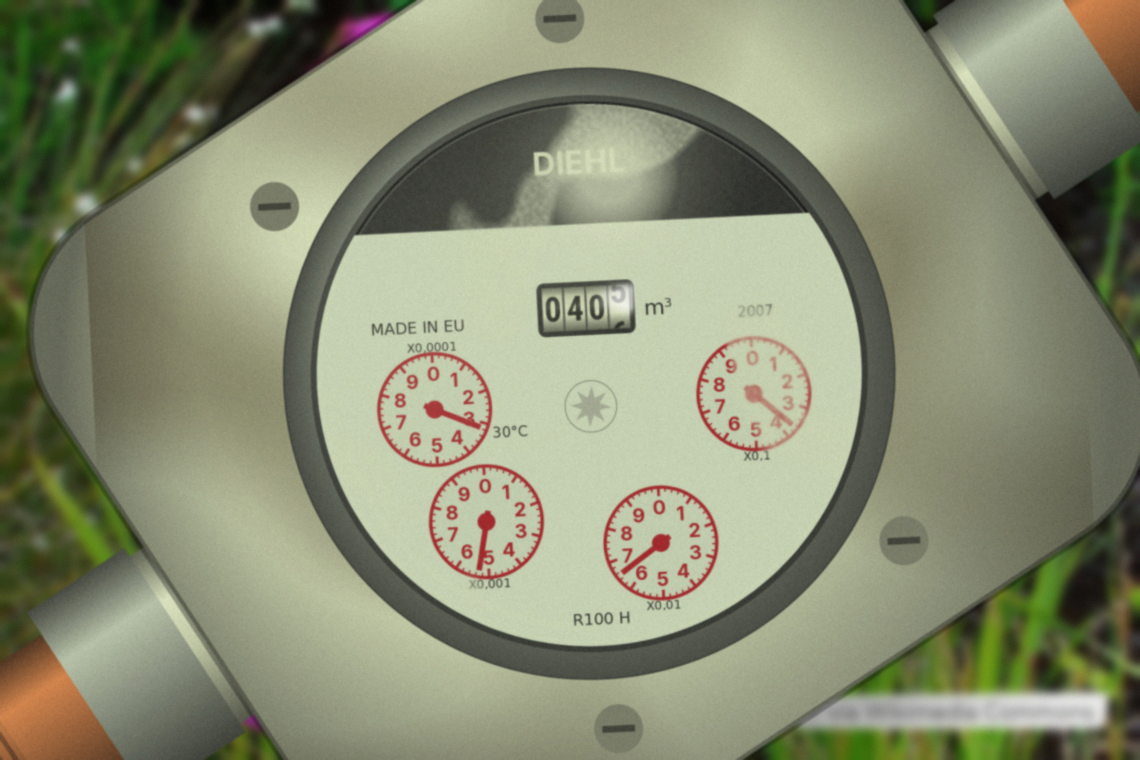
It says 405.3653
